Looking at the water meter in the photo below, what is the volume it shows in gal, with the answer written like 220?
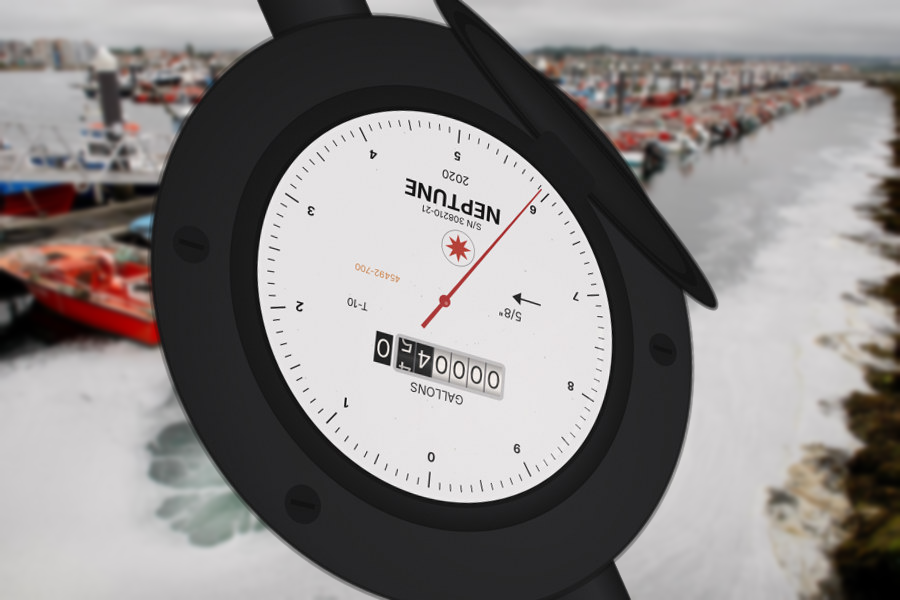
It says 445.9
